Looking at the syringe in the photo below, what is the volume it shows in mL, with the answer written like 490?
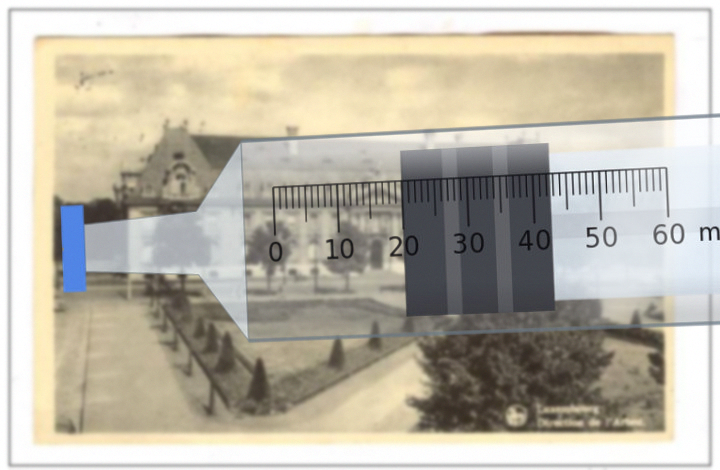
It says 20
